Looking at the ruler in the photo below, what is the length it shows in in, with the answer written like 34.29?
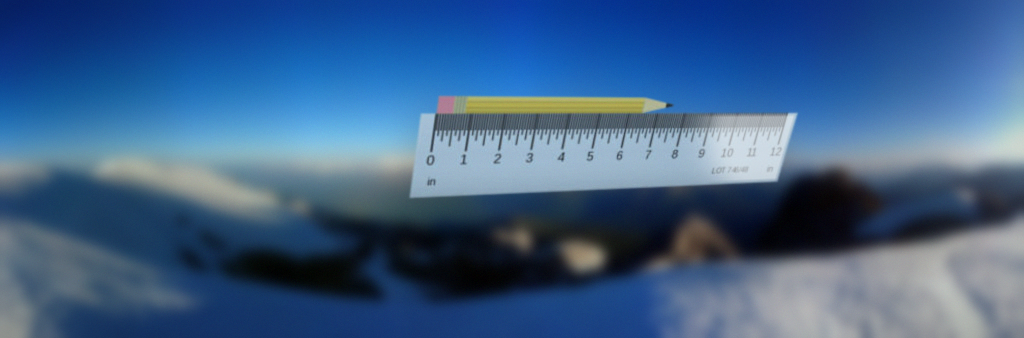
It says 7.5
